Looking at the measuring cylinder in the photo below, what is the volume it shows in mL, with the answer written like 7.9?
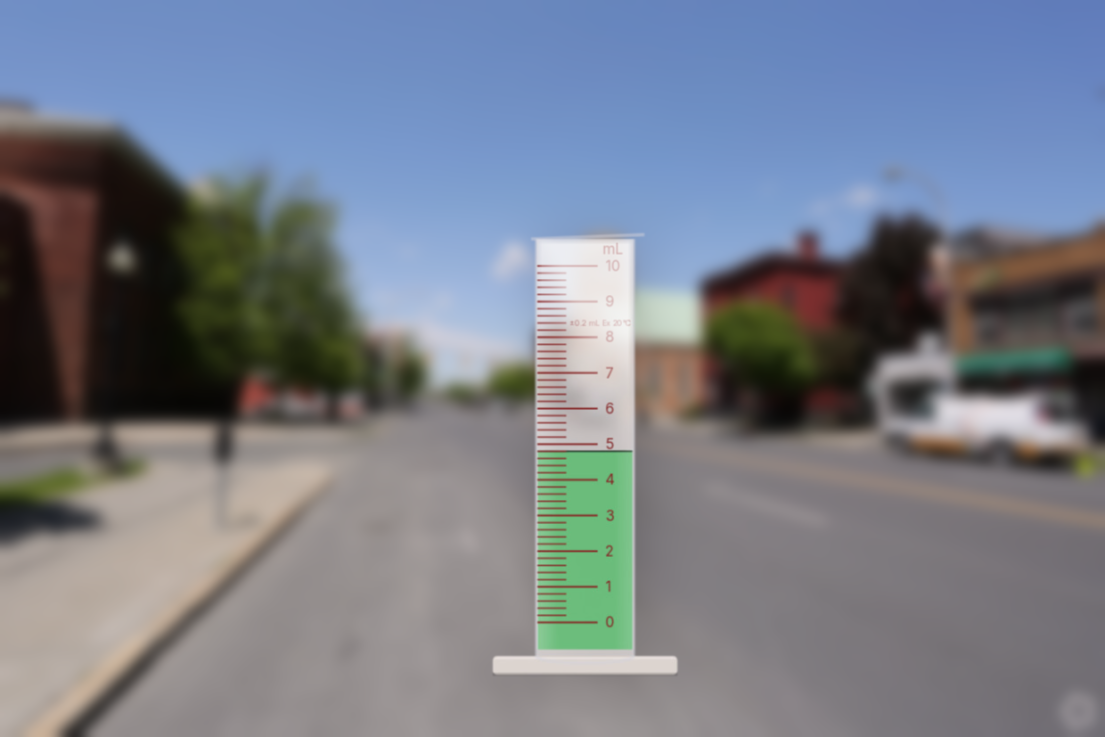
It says 4.8
